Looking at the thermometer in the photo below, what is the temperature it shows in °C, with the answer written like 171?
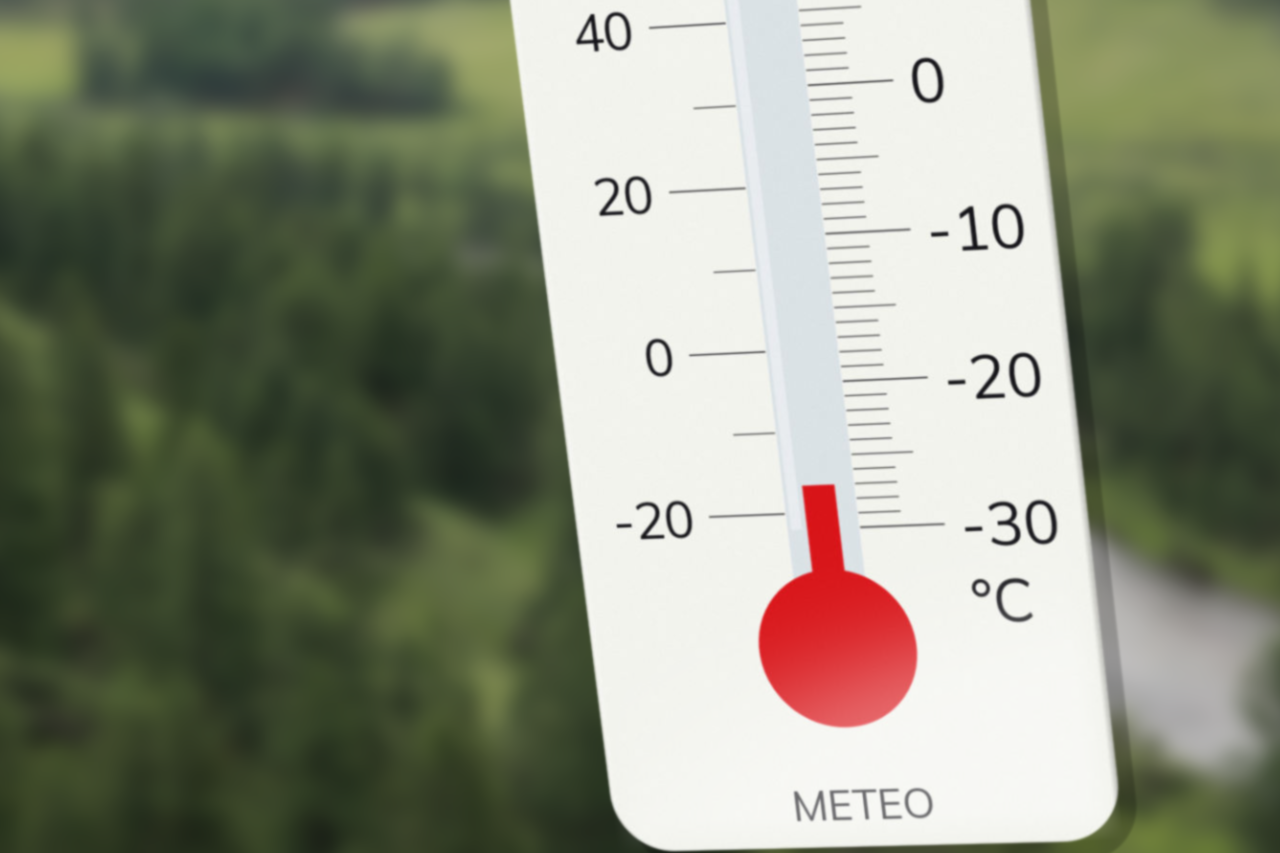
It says -27
